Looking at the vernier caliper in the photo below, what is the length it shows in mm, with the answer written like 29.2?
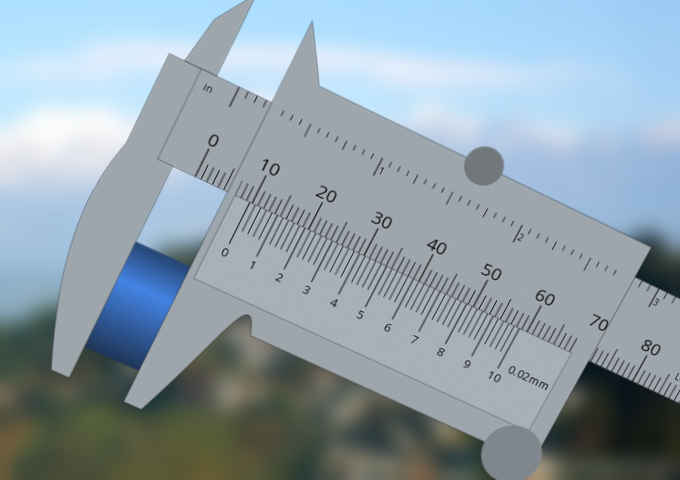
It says 9.6
